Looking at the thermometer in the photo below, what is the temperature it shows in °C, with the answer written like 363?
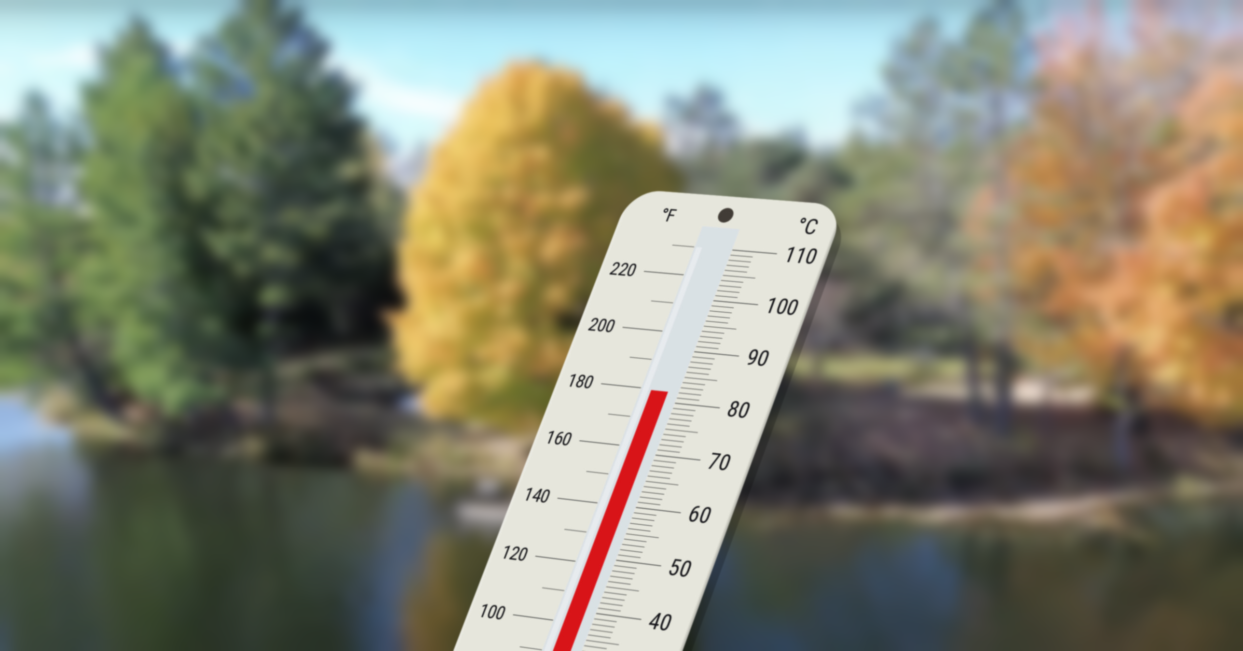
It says 82
